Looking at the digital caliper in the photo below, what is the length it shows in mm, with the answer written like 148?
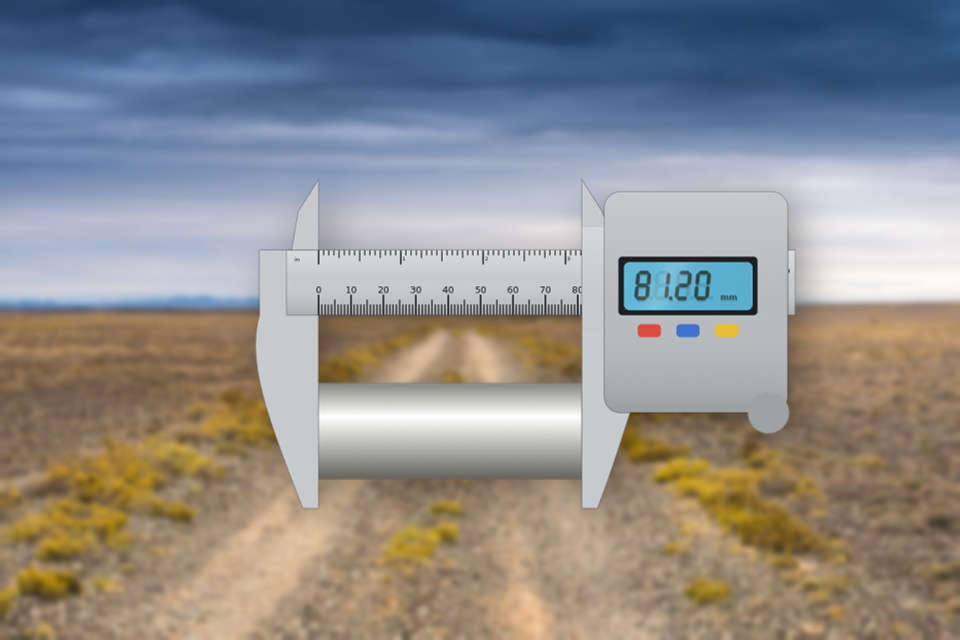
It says 81.20
